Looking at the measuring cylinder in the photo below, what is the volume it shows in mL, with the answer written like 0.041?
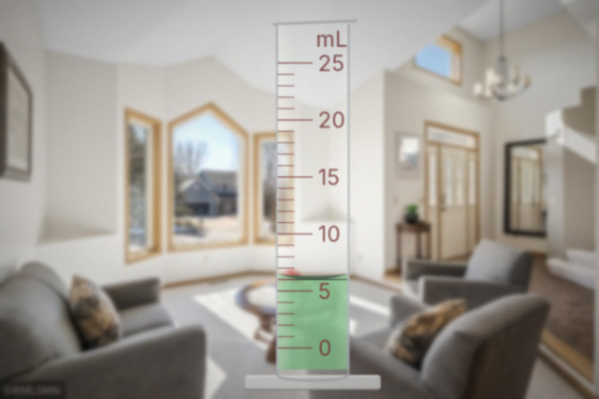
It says 6
